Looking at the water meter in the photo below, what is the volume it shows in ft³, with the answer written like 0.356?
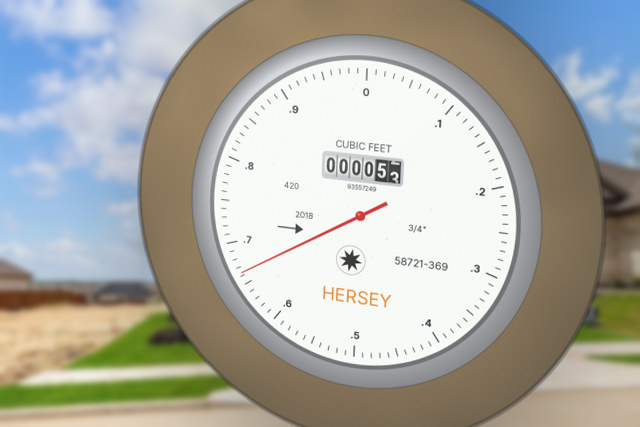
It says 52.66
